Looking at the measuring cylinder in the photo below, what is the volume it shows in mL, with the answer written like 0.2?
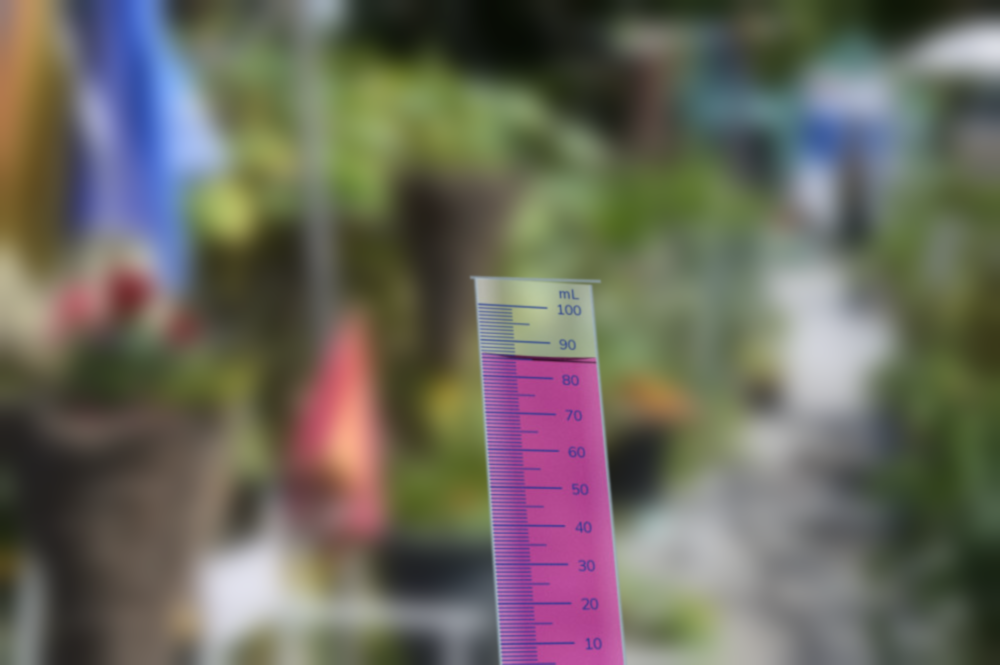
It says 85
